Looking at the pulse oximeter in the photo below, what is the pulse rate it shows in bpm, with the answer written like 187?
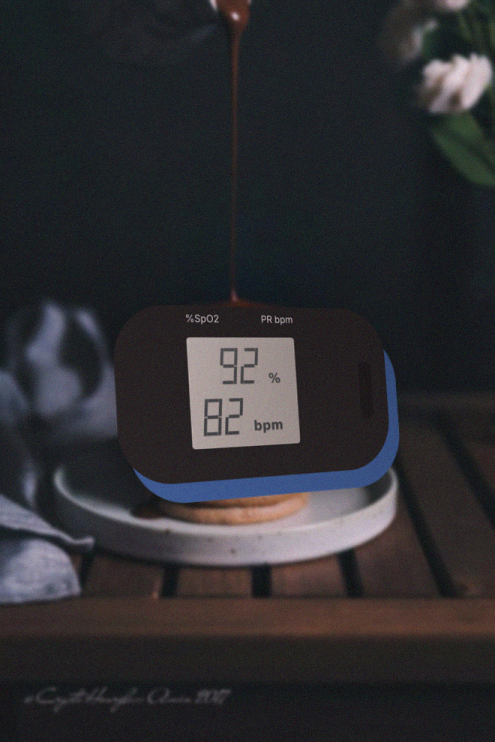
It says 82
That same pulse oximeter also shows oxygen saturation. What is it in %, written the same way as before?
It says 92
